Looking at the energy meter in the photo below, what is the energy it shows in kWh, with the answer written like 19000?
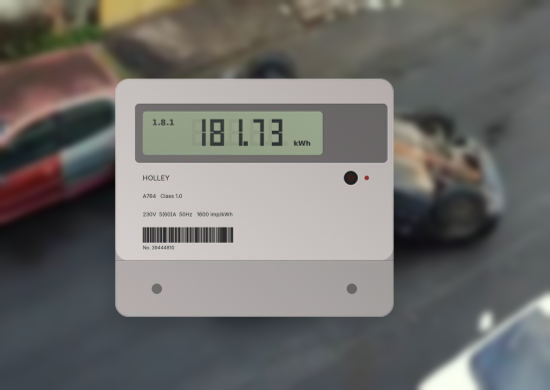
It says 181.73
